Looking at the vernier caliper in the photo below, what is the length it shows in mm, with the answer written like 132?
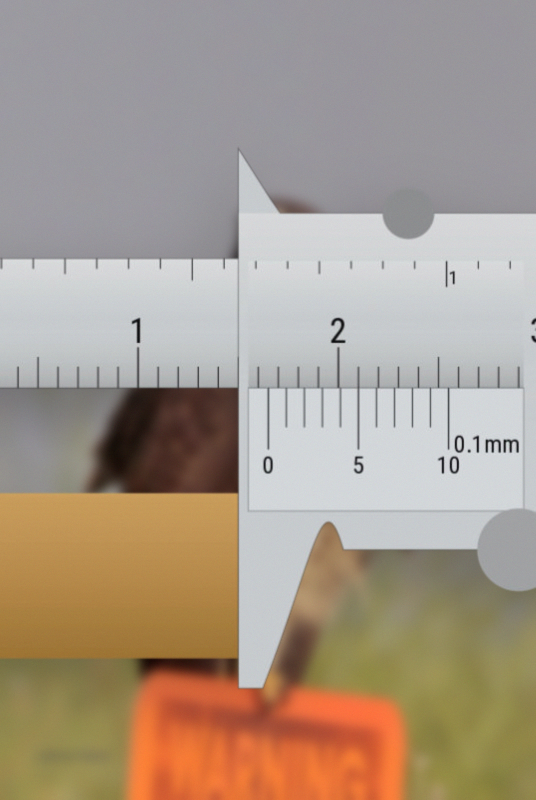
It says 16.5
